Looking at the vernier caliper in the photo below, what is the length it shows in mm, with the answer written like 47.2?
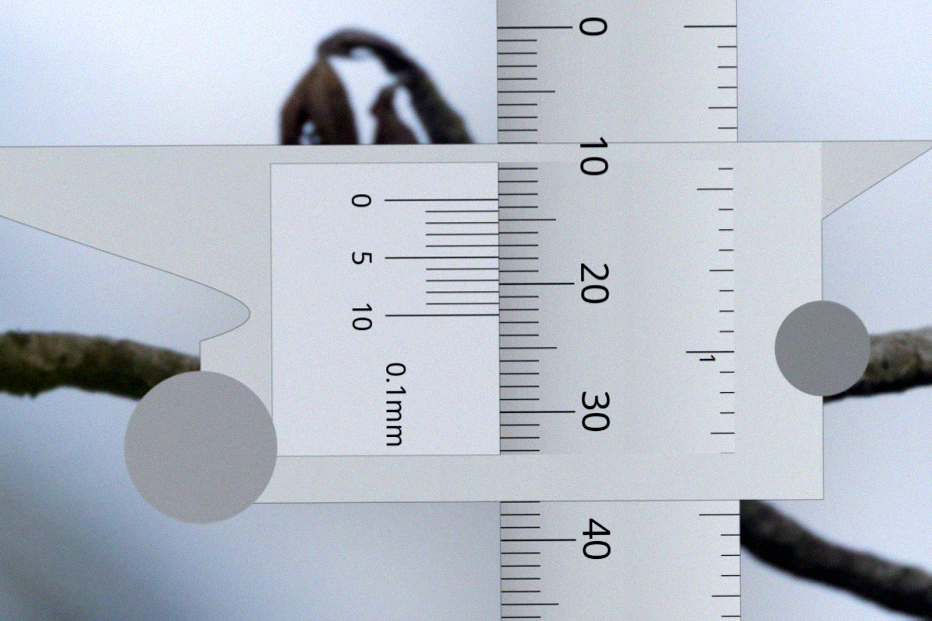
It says 13.4
